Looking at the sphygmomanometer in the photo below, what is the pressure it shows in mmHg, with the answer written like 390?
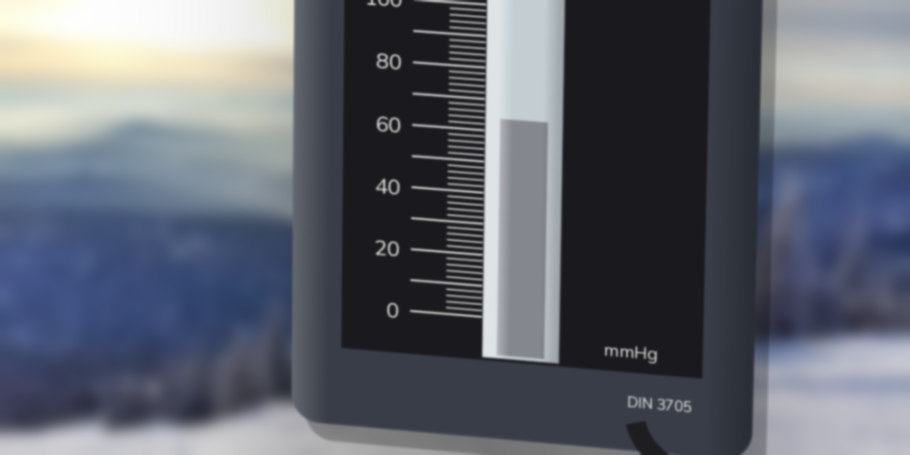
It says 64
